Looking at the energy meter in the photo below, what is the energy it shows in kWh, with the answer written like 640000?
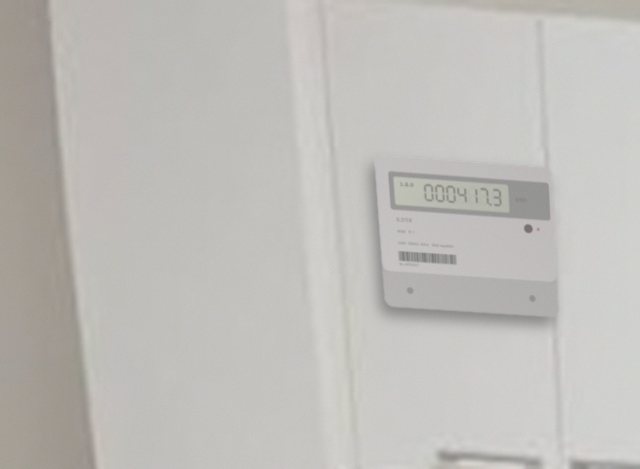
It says 417.3
